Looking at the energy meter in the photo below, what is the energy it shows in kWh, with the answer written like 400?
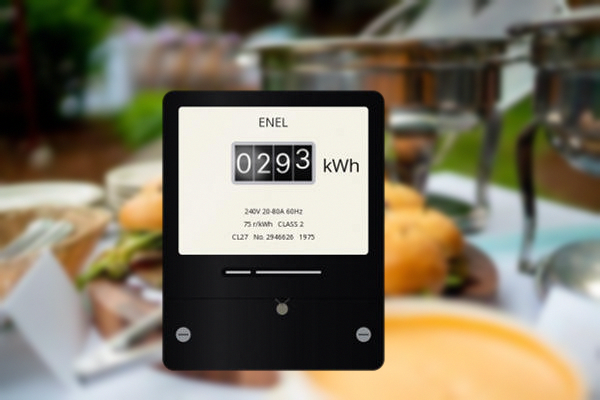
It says 293
